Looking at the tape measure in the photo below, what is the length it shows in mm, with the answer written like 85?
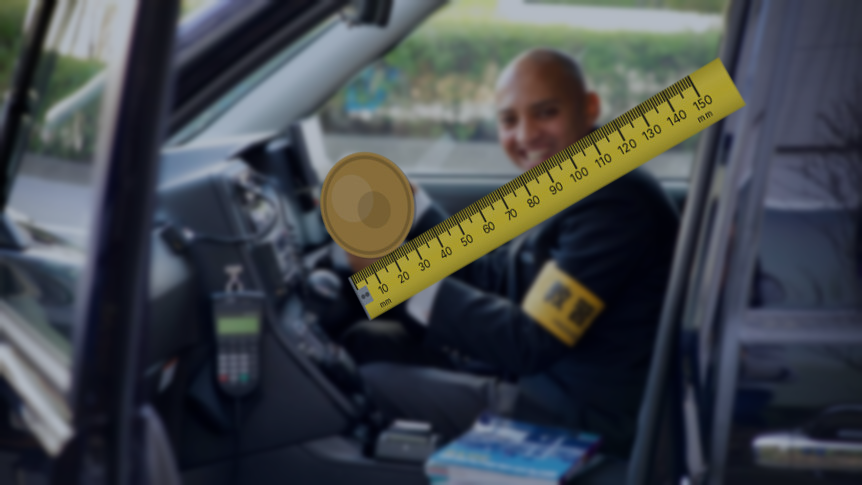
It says 40
